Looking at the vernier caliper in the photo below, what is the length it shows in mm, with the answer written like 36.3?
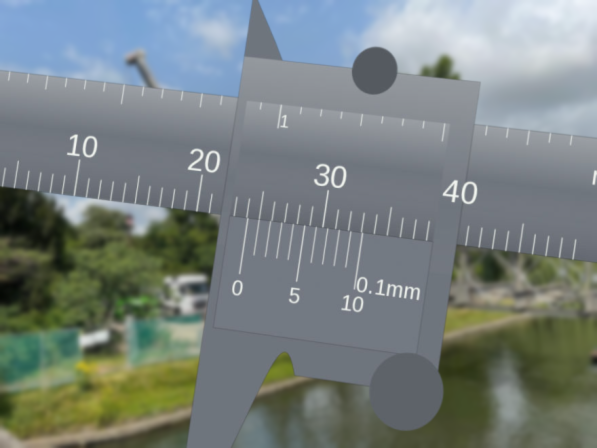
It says 24.1
